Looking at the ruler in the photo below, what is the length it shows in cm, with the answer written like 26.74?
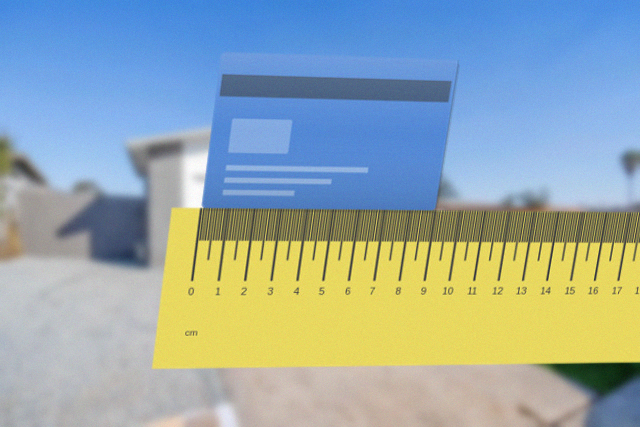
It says 9
